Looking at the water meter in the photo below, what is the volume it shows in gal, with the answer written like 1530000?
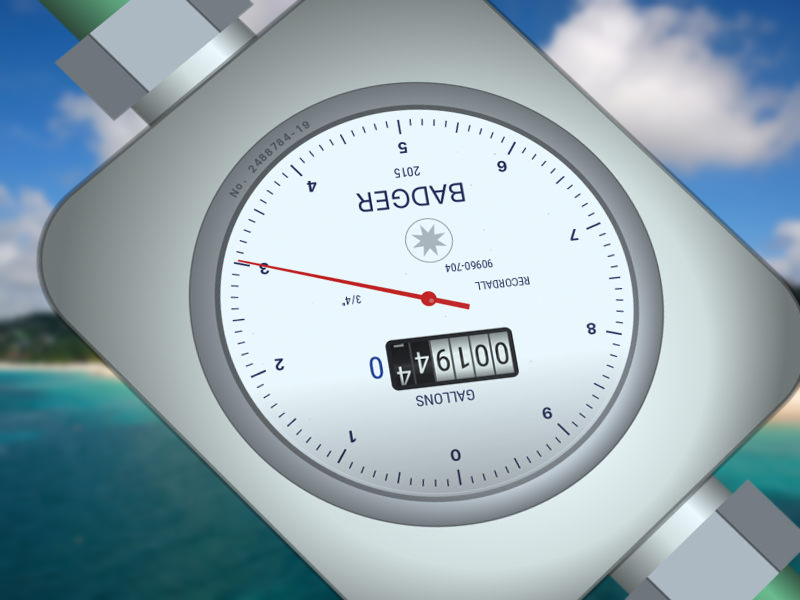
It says 19443.0
